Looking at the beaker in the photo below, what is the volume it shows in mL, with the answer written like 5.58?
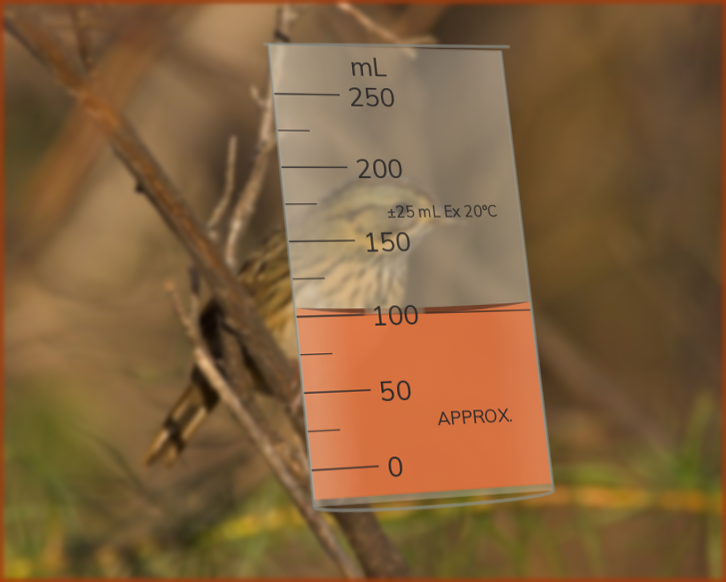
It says 100
